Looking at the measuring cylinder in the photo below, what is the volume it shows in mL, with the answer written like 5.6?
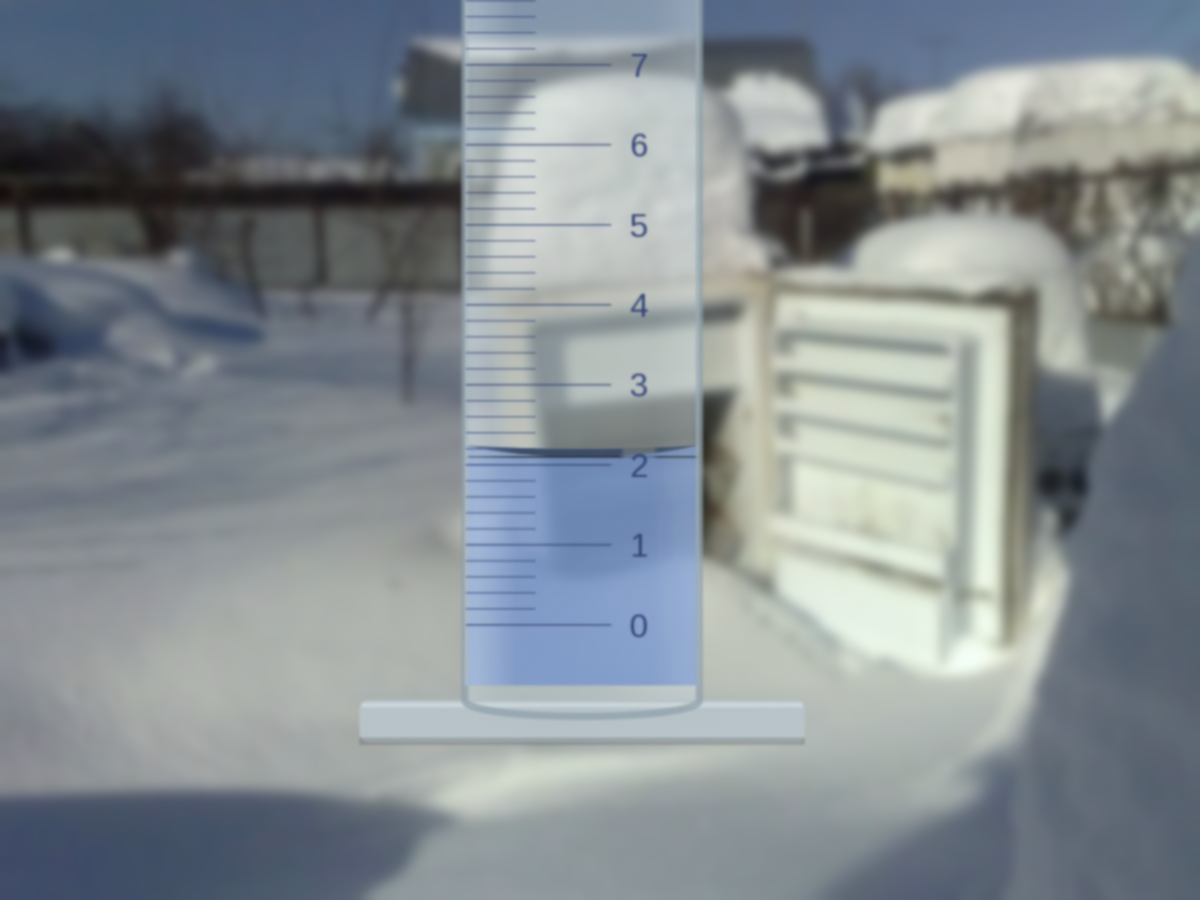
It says 2.1
